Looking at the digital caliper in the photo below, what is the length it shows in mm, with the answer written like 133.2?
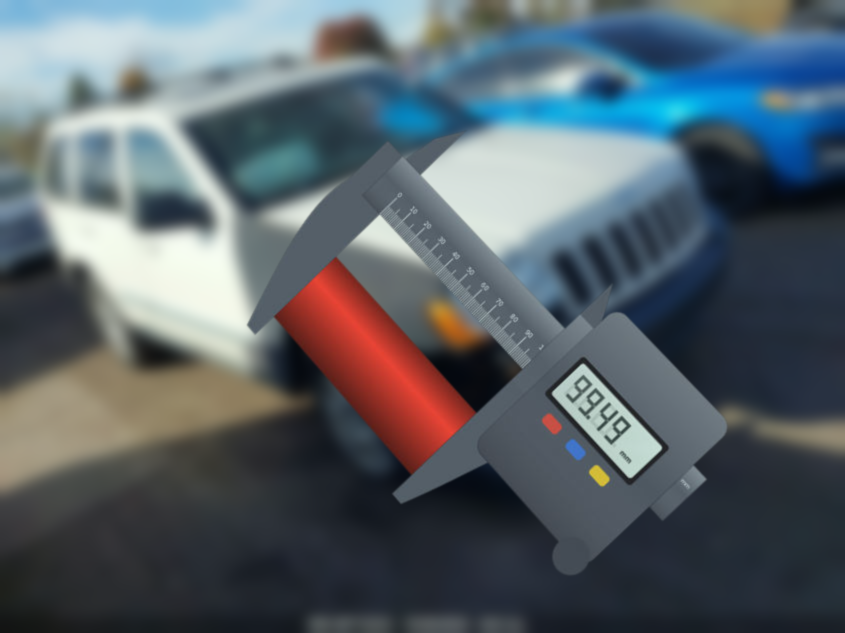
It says 99.49
